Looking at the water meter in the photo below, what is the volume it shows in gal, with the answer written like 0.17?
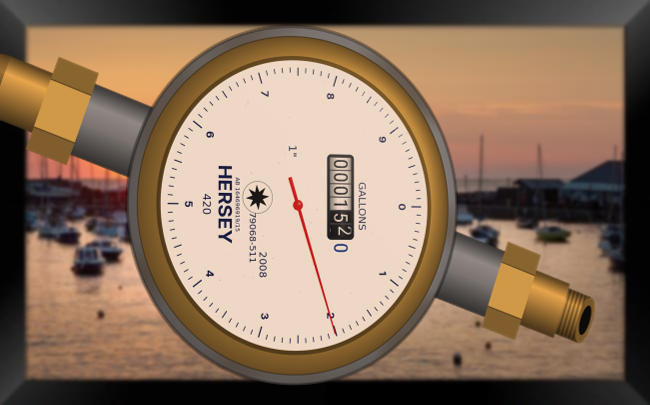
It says 1522.0
